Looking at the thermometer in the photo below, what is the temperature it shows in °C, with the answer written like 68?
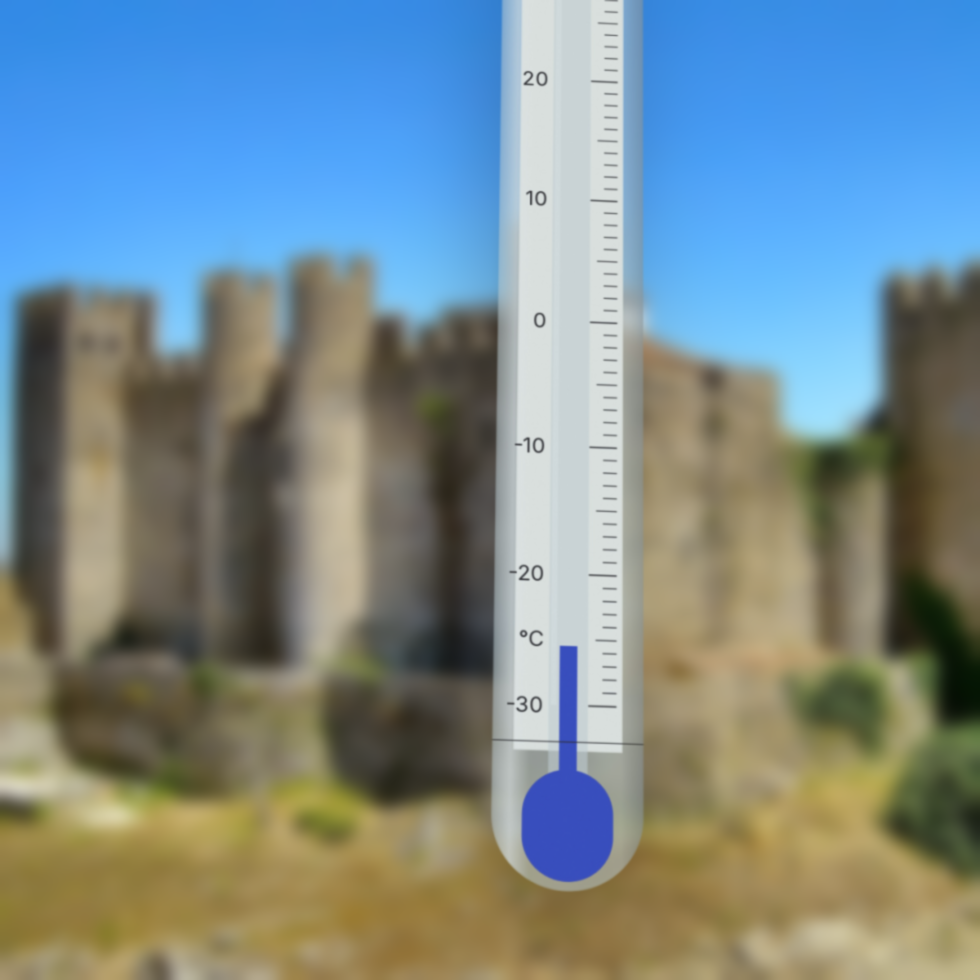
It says -25.5
